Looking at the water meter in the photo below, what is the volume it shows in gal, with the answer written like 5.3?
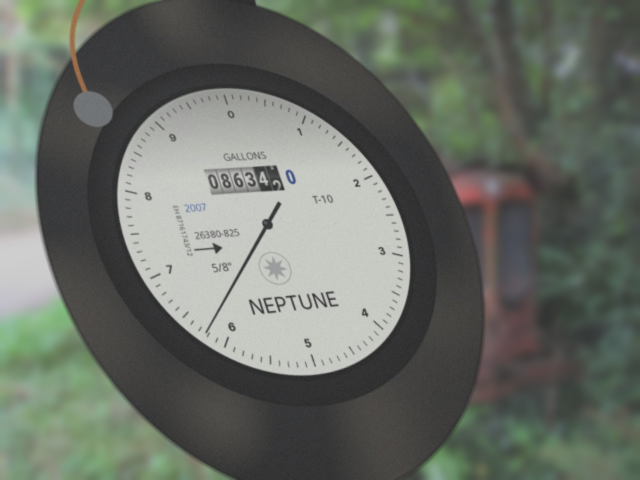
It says 863416.2
